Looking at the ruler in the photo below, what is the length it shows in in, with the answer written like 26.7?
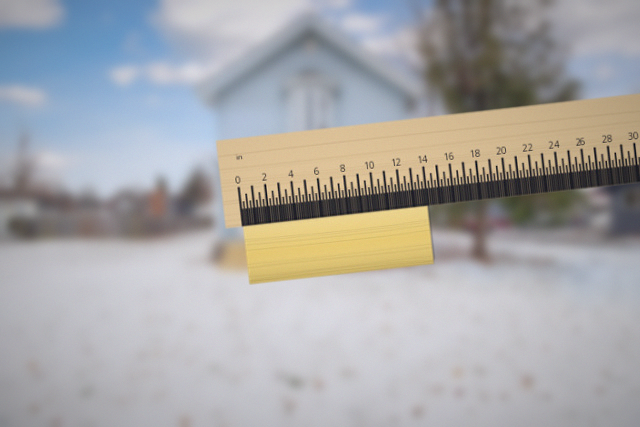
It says 14
